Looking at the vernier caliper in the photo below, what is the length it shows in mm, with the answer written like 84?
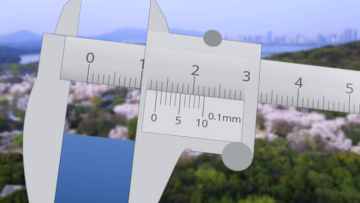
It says 13.2
